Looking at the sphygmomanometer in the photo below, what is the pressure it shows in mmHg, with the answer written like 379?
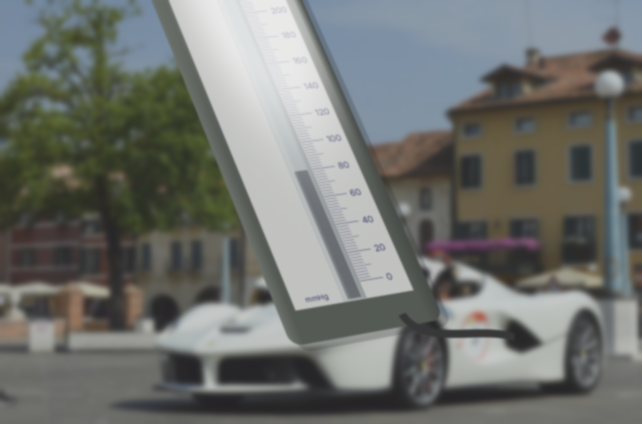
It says 80
